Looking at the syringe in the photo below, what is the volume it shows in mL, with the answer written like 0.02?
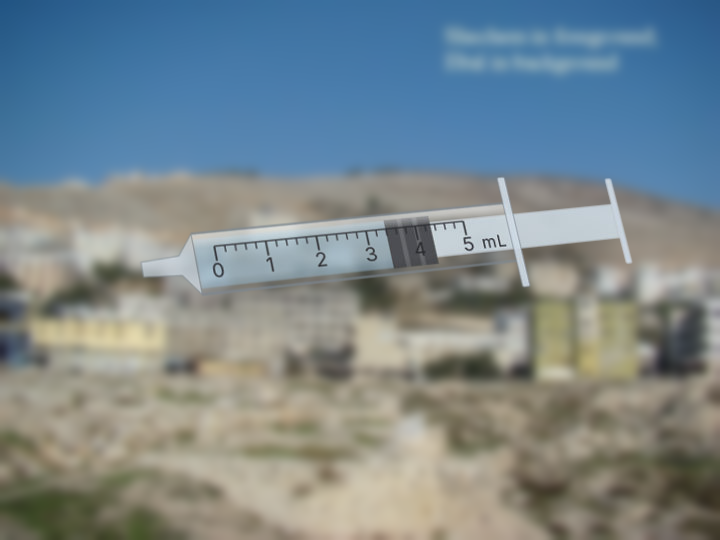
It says 3.4
